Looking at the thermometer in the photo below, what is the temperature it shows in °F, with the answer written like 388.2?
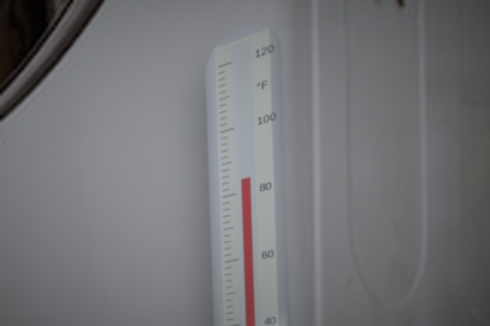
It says 84
